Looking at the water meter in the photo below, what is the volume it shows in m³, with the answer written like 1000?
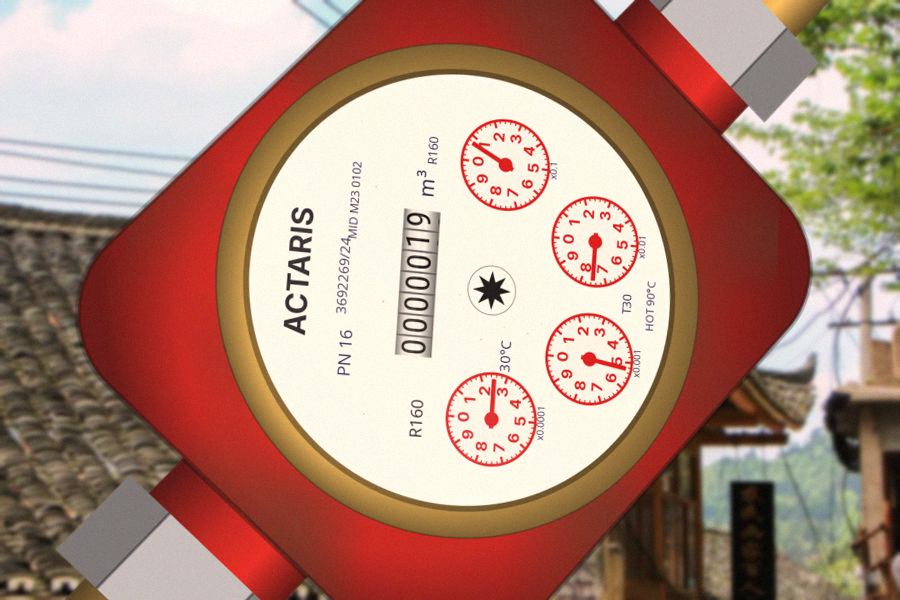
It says 19.0752
